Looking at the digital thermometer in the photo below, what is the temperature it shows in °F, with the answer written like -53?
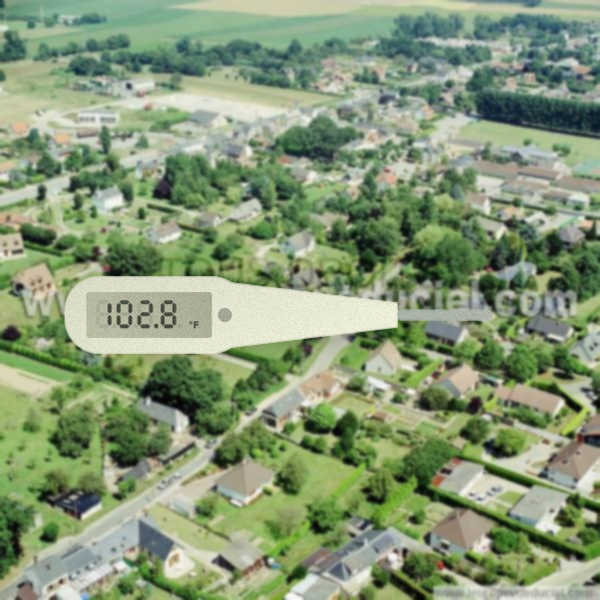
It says 102.8
